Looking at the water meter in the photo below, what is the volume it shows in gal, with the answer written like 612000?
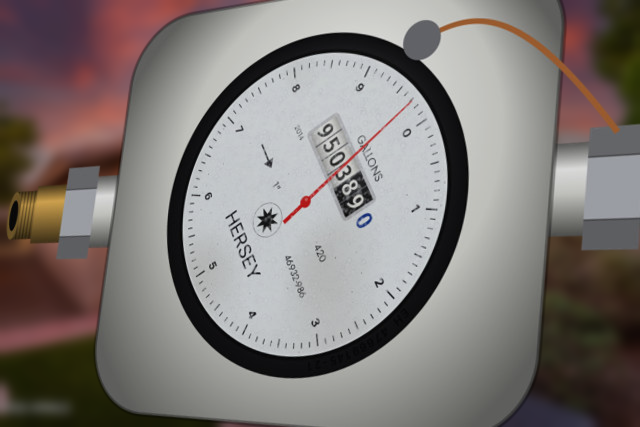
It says 9503889.7
